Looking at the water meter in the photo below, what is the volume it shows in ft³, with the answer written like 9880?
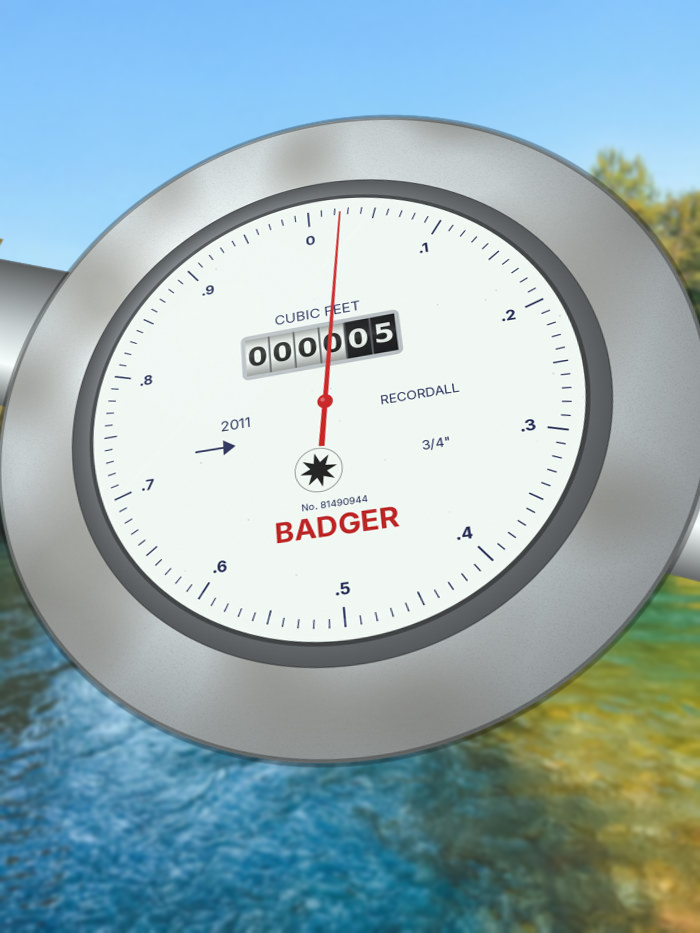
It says 5.02
